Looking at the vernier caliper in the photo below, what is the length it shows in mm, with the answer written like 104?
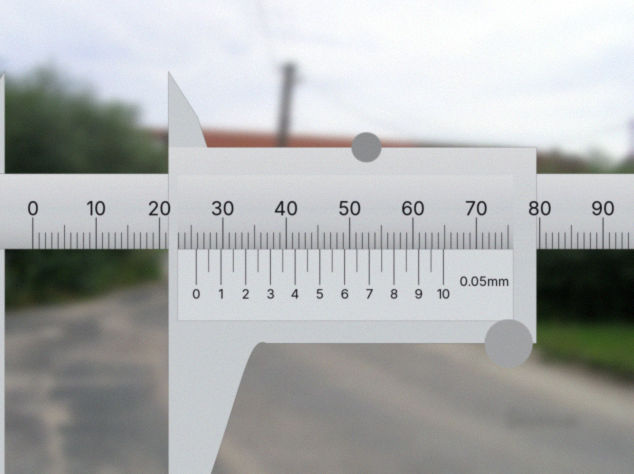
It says 25.8
